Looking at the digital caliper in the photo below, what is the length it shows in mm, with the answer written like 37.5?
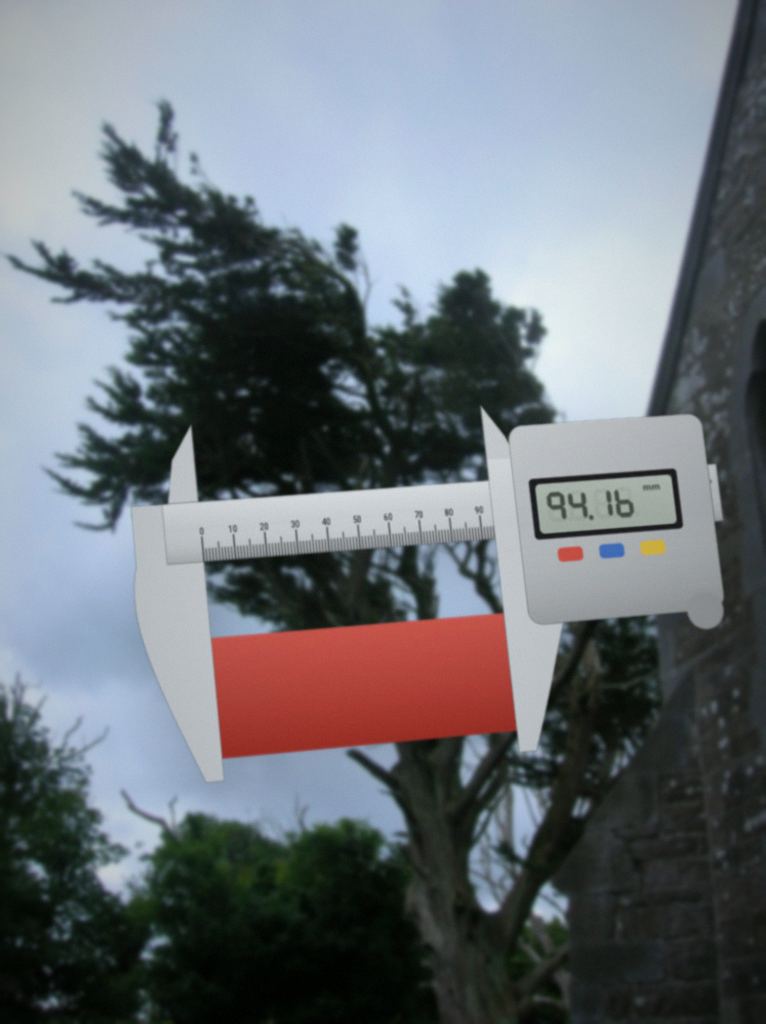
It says 94.16
